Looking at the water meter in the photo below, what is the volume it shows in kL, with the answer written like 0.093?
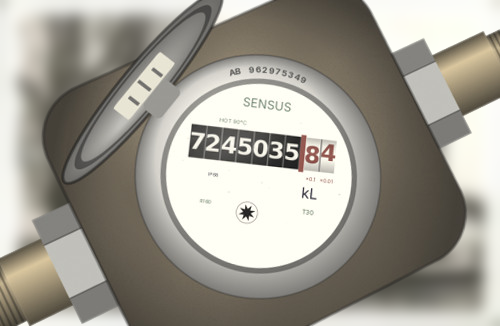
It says 7245035.84
